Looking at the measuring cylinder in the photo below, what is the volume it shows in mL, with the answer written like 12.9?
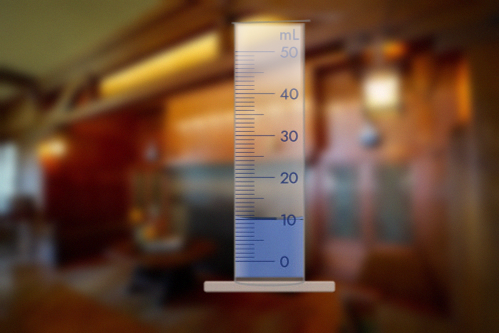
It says 10
